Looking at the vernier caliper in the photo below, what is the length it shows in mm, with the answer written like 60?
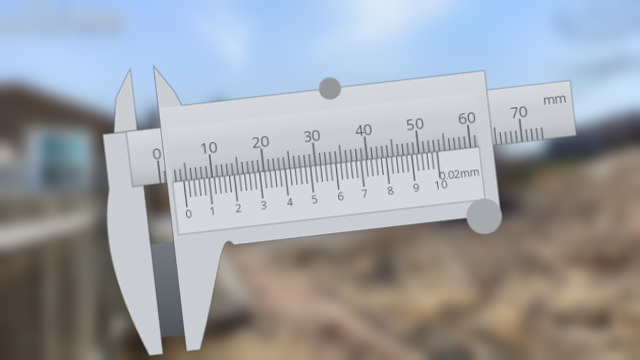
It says 4.5
